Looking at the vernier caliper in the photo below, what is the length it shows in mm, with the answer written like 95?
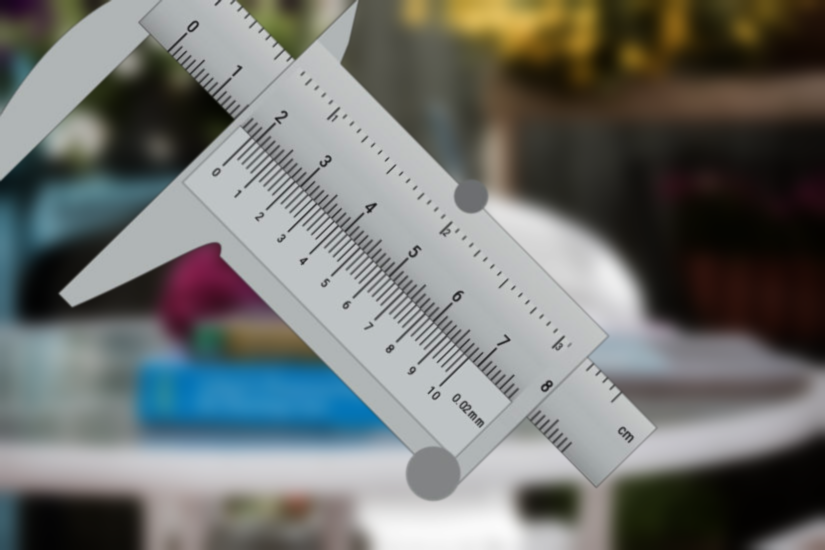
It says 19.0
